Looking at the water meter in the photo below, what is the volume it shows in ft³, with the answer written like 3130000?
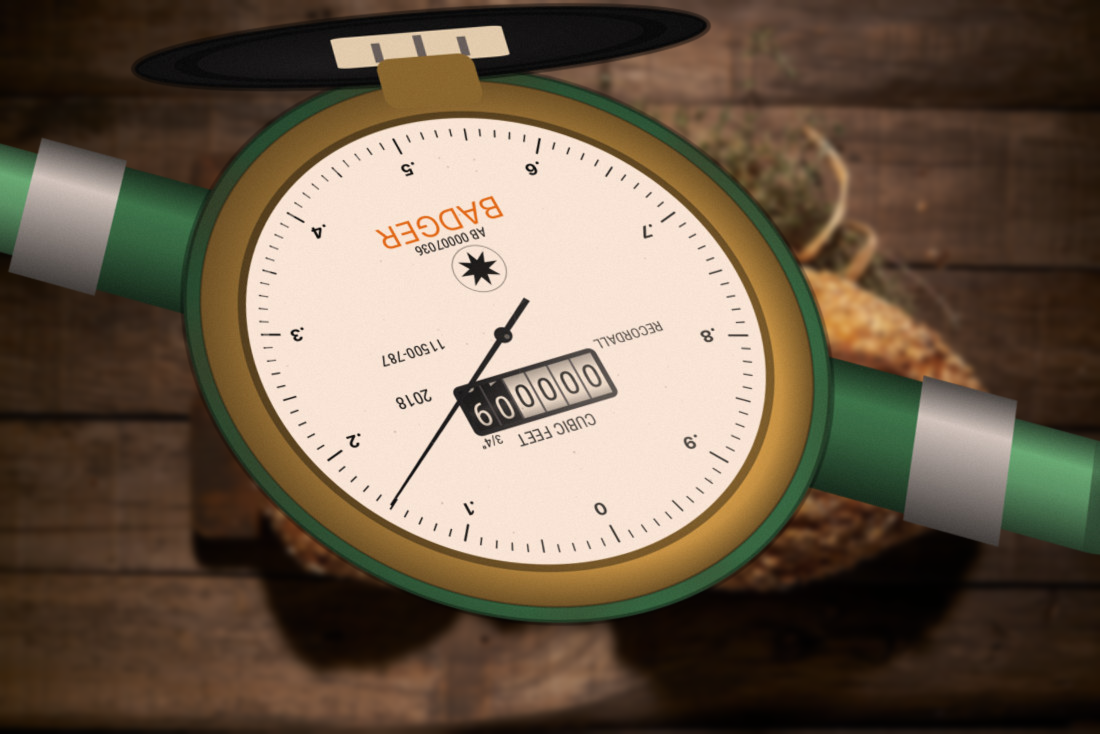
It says 9.15
